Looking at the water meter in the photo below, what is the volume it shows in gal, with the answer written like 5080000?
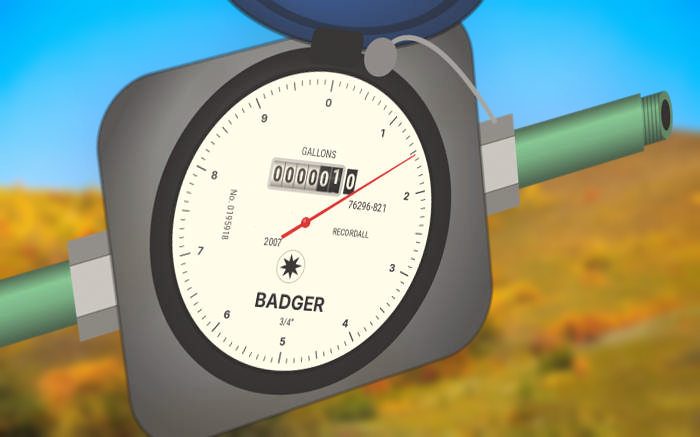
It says 11.5
